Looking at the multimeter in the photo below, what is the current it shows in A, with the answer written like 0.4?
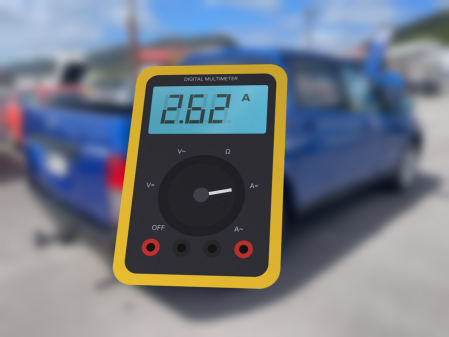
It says 2.62
